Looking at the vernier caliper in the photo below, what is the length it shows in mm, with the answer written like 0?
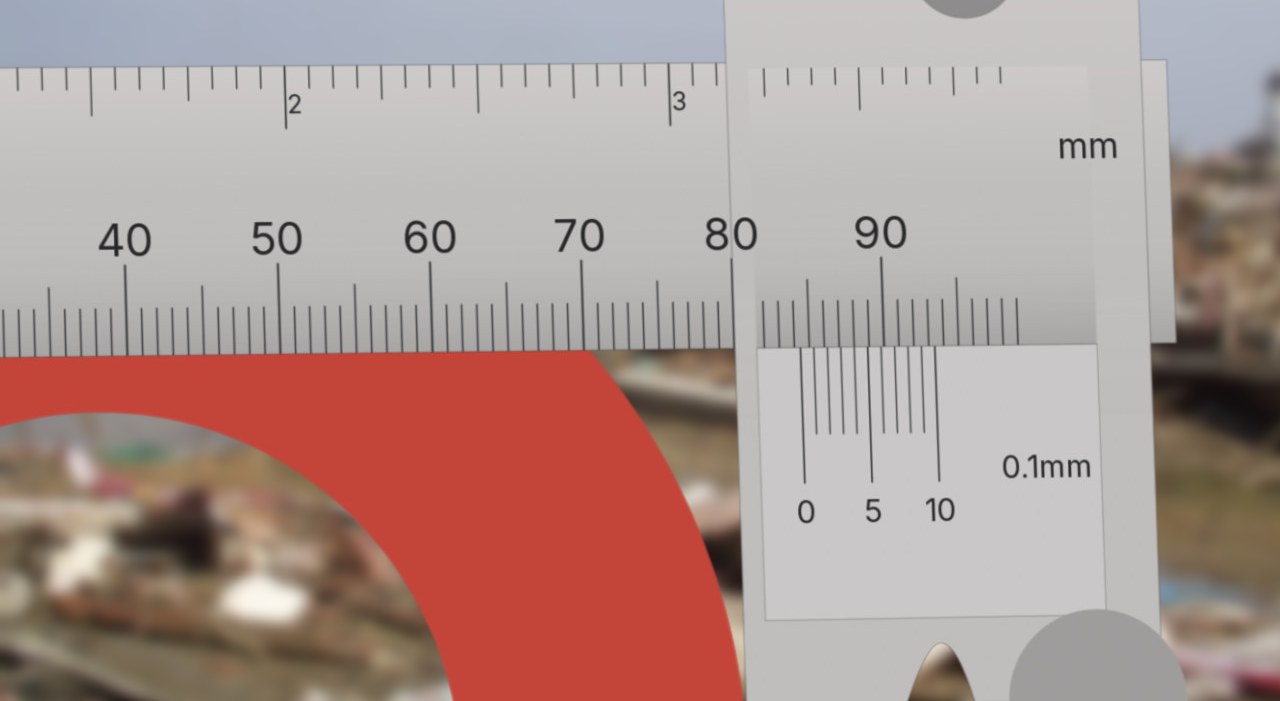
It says 84.4
